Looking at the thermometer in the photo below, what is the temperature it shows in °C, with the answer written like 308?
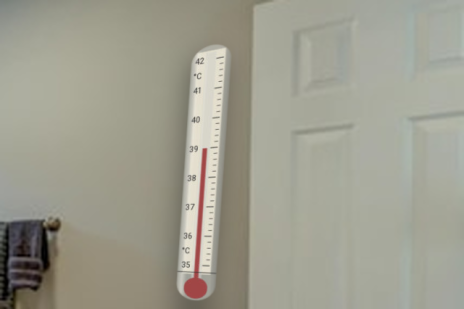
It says 39
